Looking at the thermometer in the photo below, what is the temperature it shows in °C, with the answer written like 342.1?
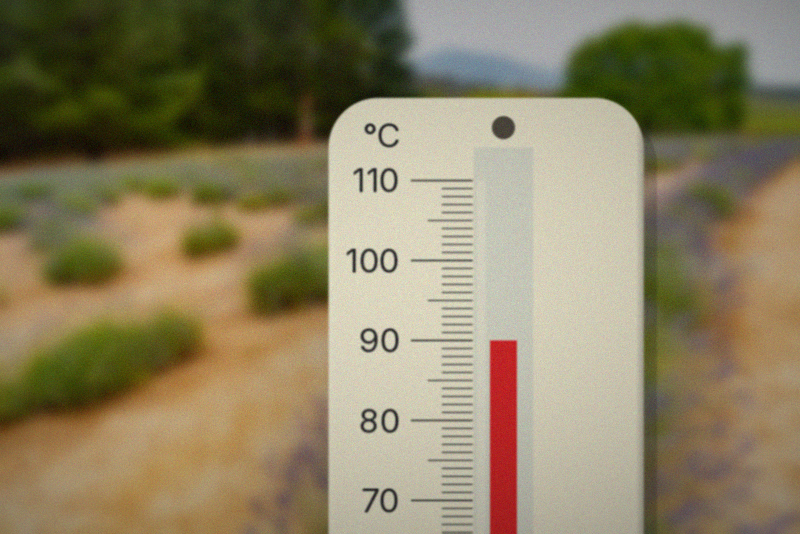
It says 90
